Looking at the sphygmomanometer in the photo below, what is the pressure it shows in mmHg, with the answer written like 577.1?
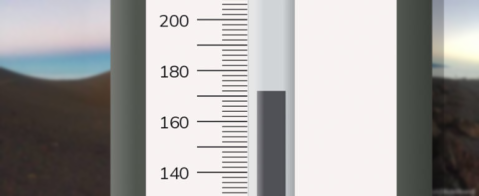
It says 172
